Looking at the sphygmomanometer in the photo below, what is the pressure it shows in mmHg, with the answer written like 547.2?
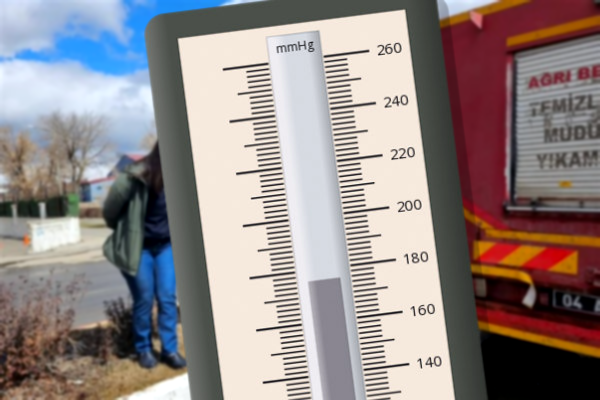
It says 176
